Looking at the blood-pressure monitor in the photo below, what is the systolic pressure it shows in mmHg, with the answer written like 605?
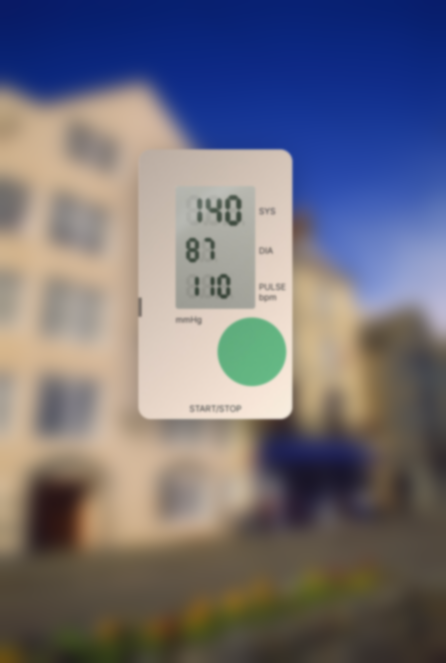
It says 140
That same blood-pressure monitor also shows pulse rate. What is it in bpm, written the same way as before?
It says 110
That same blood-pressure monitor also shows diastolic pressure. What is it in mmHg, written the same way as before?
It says 87
